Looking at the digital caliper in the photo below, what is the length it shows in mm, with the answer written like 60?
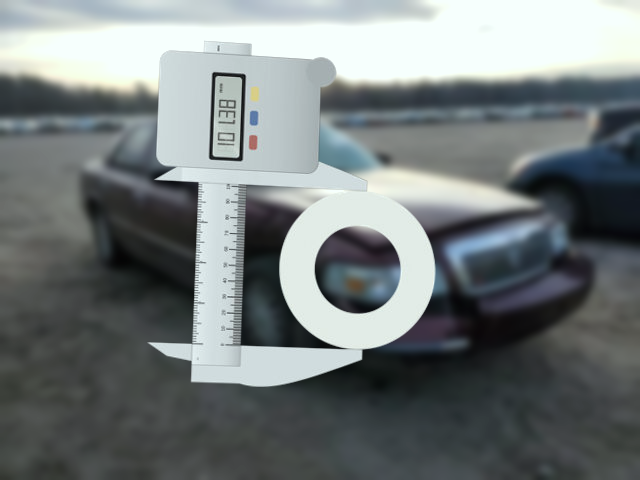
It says 101.38
